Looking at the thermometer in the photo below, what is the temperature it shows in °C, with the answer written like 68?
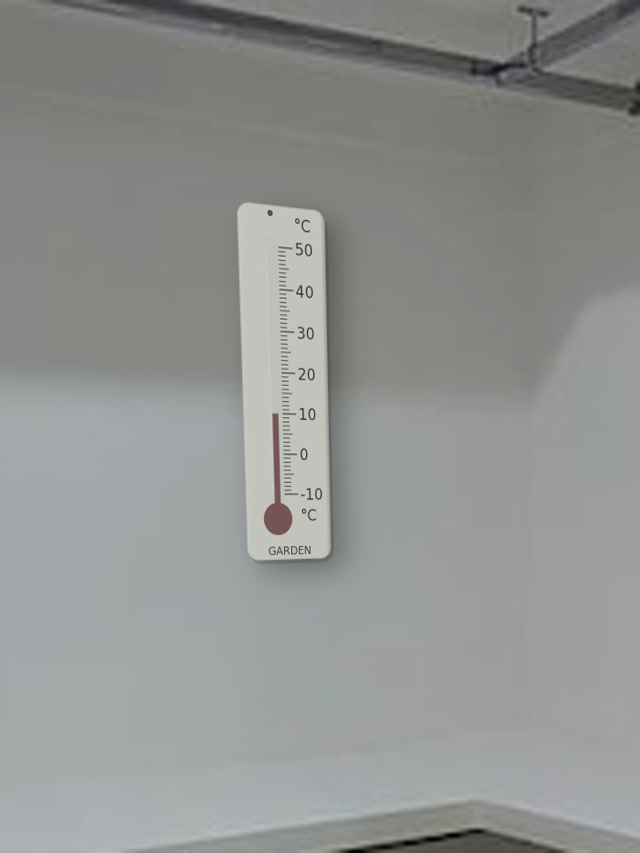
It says 10
